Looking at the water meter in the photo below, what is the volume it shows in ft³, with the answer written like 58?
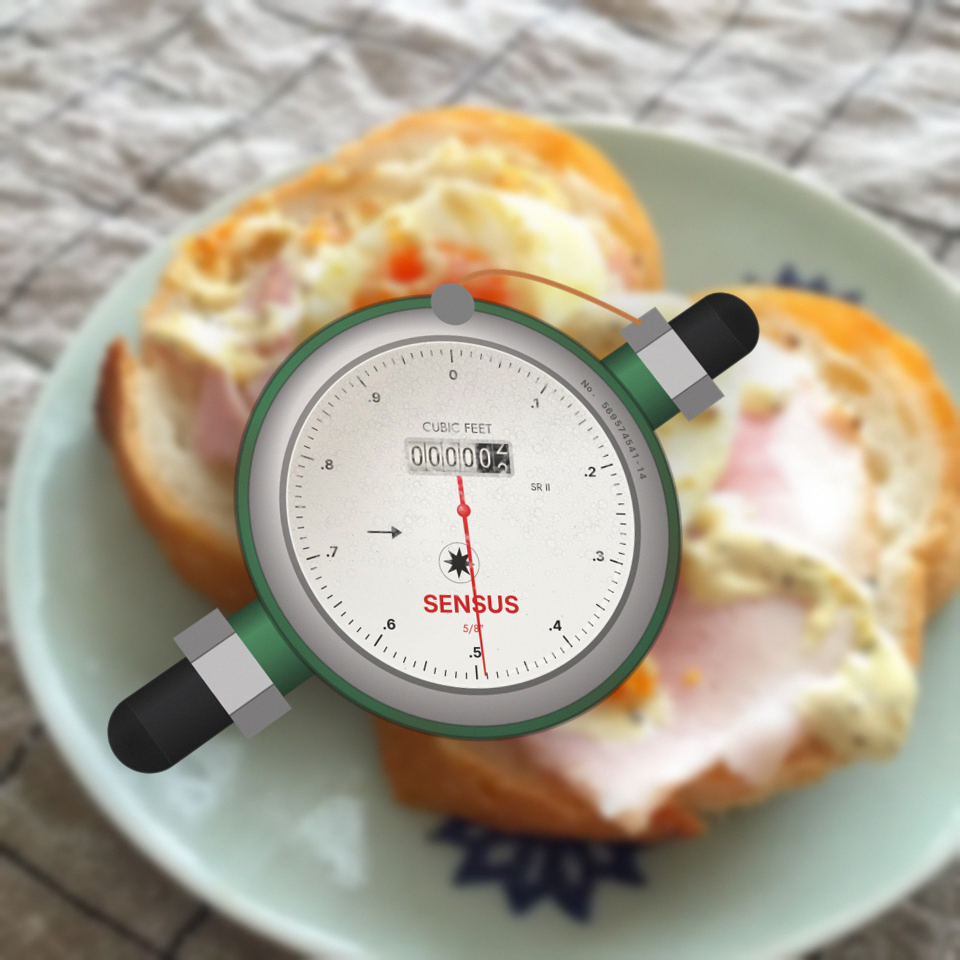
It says 2.49
